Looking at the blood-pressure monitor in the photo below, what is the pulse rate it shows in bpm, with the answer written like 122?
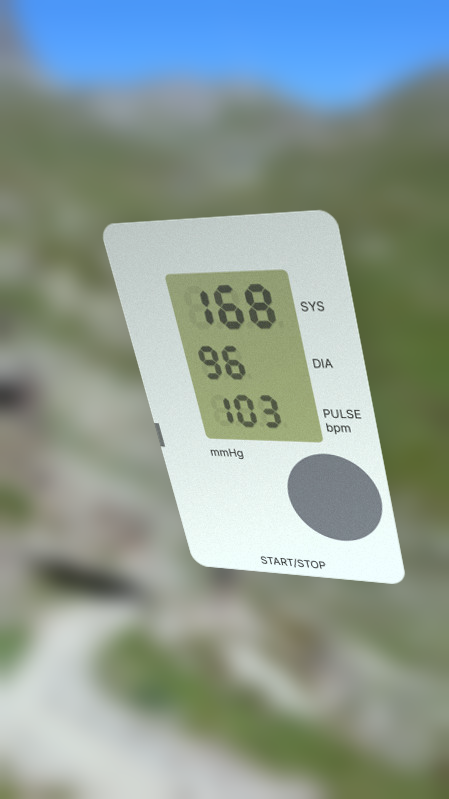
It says 103
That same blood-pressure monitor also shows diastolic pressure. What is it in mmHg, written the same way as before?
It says 96
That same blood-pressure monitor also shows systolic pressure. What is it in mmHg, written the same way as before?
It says 168
